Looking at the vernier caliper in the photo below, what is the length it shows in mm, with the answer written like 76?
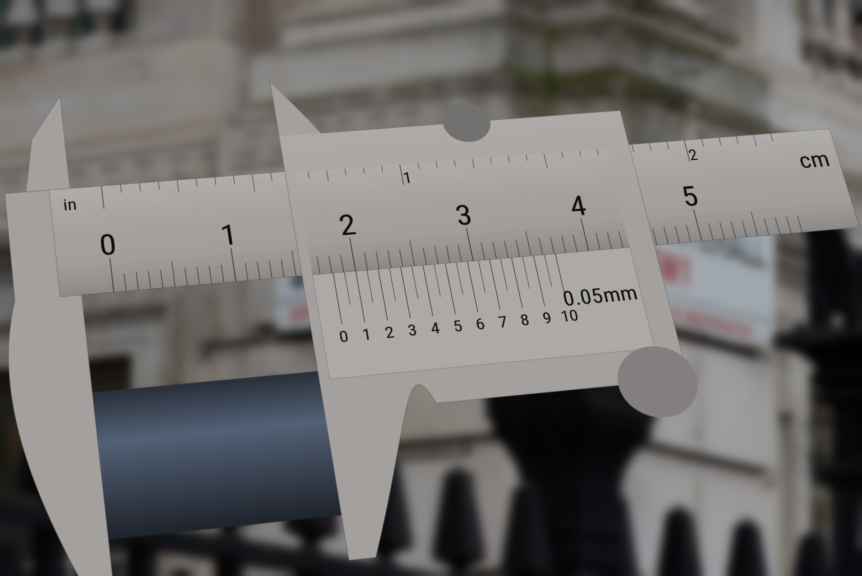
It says 18.1
